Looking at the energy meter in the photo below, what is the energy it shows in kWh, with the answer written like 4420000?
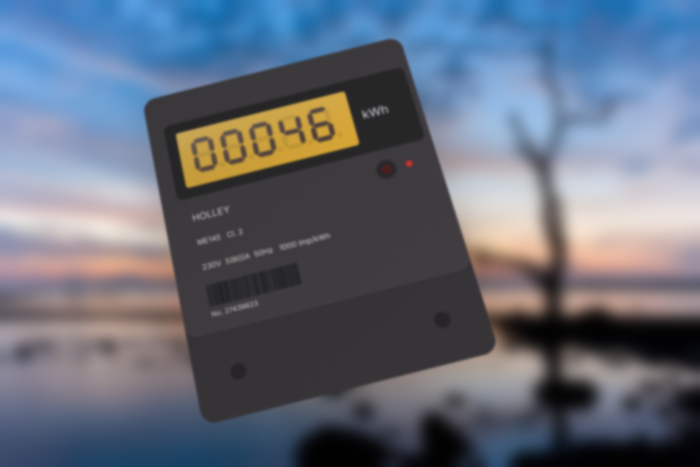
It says 46
